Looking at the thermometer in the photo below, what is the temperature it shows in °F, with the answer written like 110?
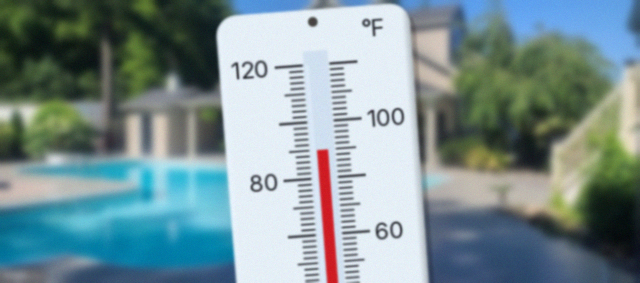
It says 90
